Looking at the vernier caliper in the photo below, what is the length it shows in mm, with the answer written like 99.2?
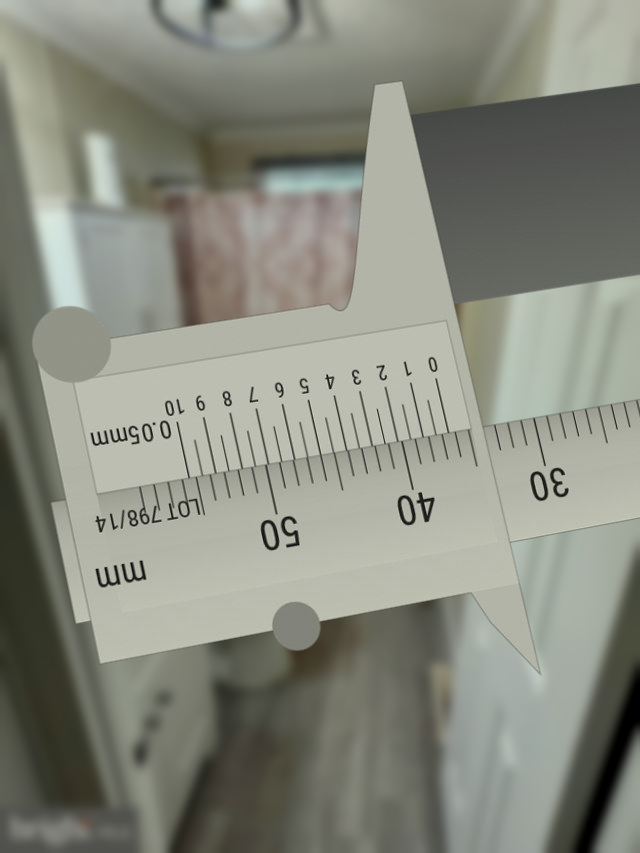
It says 36.5
